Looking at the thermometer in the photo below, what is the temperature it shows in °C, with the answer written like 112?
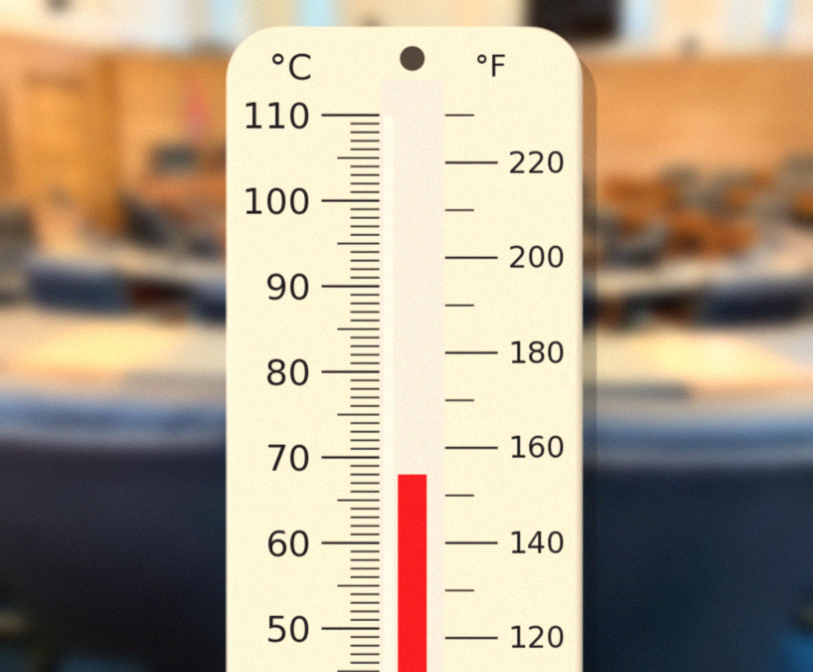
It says 68
